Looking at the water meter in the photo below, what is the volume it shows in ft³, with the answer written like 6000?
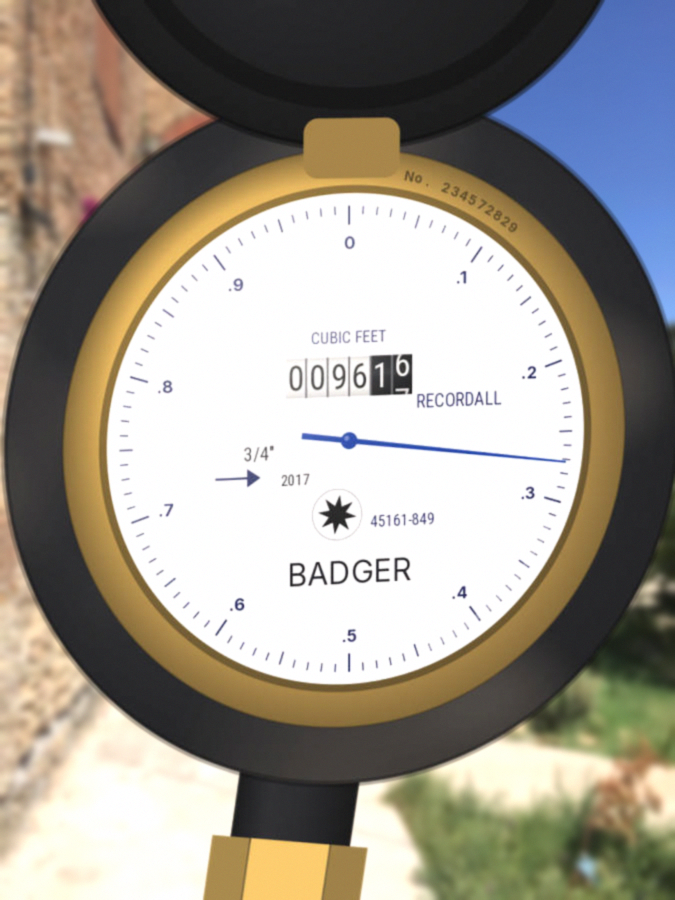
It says 9616.27
